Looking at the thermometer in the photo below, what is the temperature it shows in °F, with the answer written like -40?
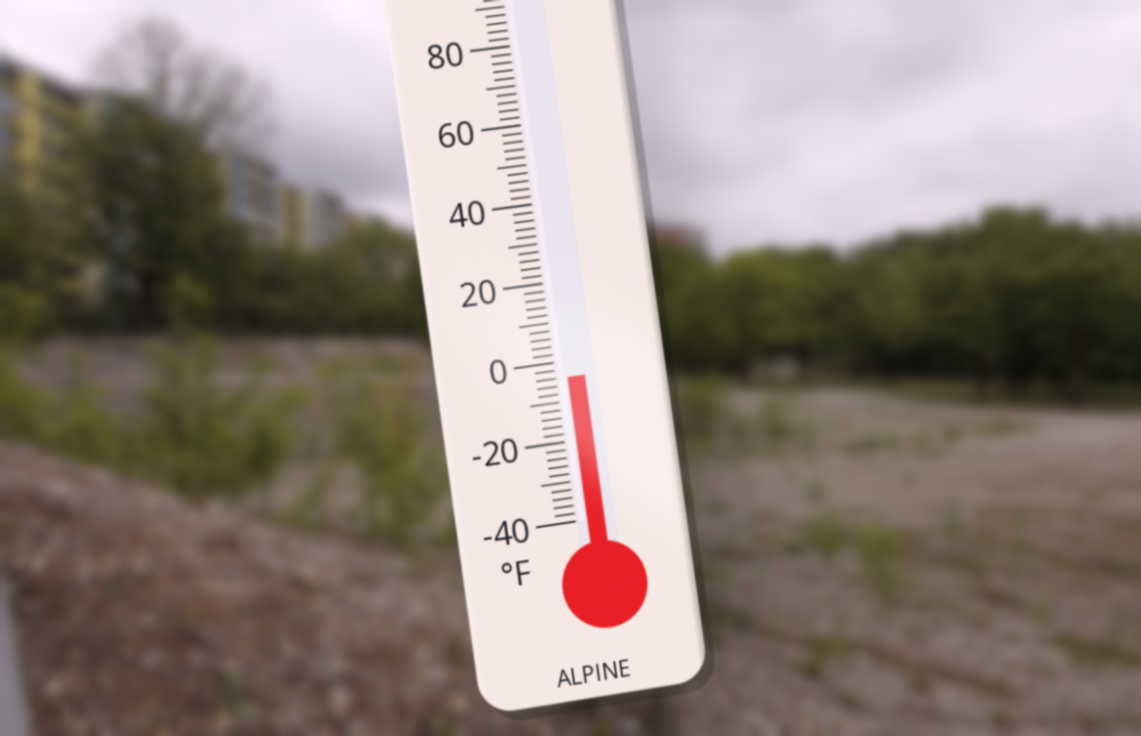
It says -4
